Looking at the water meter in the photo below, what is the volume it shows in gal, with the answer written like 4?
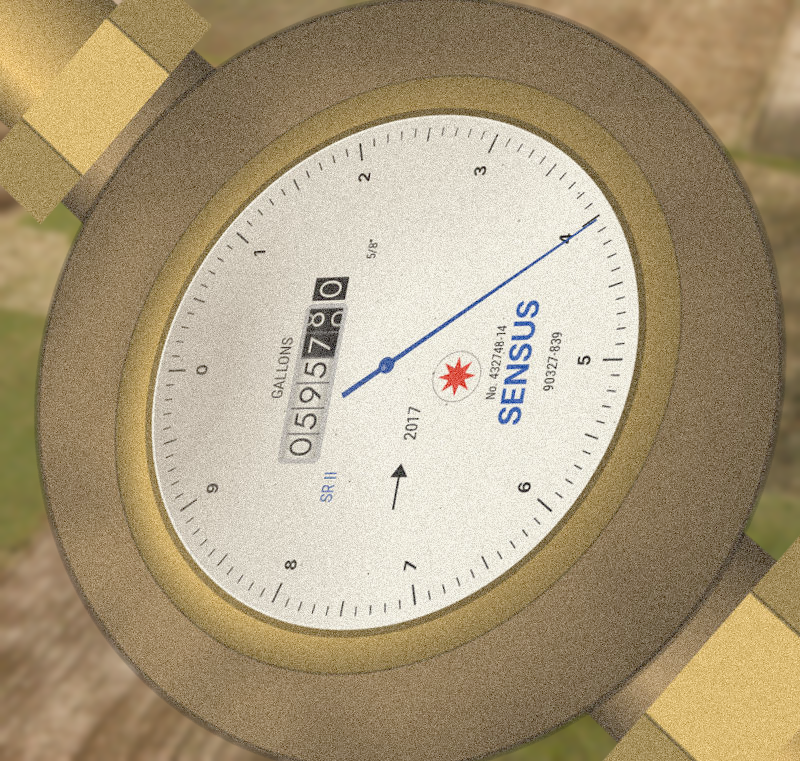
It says 595784.0
